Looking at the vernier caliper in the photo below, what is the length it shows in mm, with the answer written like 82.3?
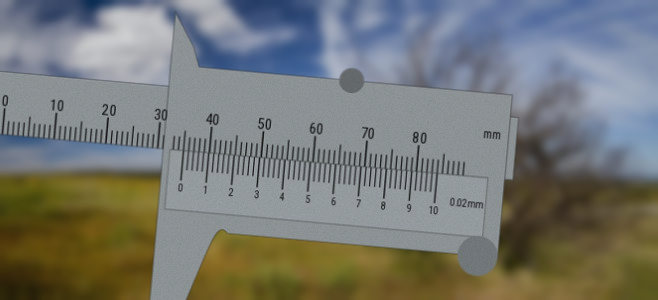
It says 35.0
